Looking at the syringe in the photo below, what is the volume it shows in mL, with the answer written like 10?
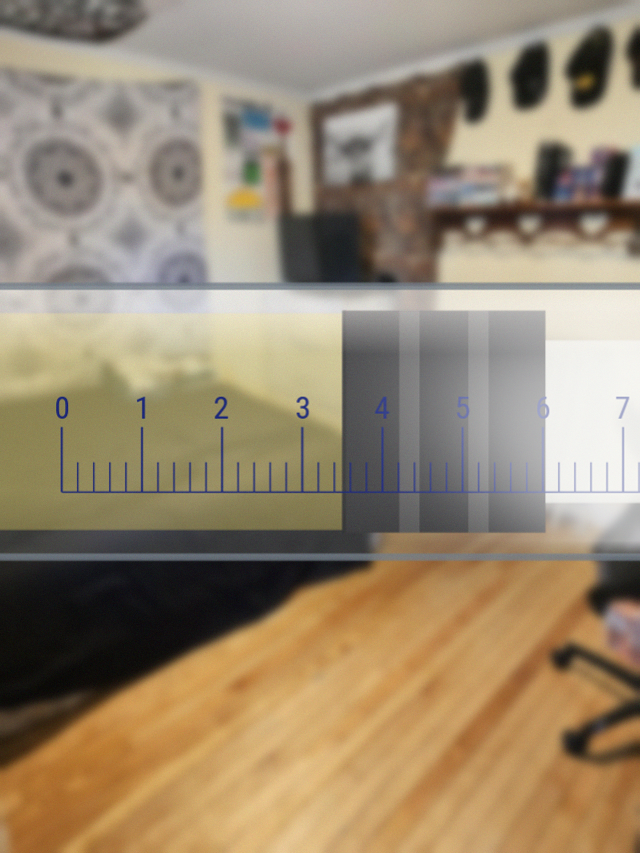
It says 3.5
